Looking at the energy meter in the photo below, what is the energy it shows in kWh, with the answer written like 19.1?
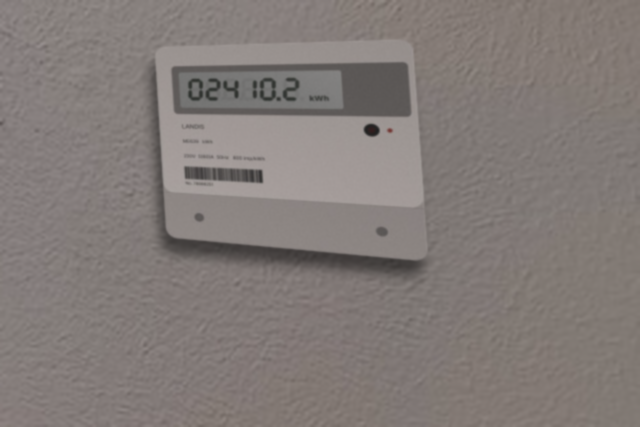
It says 2410.2
